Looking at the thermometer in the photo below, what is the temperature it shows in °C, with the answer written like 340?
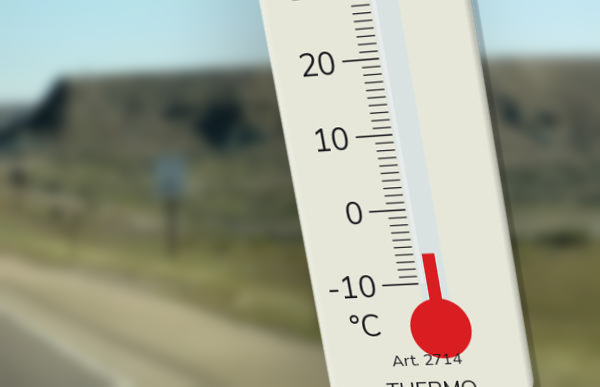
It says -6
